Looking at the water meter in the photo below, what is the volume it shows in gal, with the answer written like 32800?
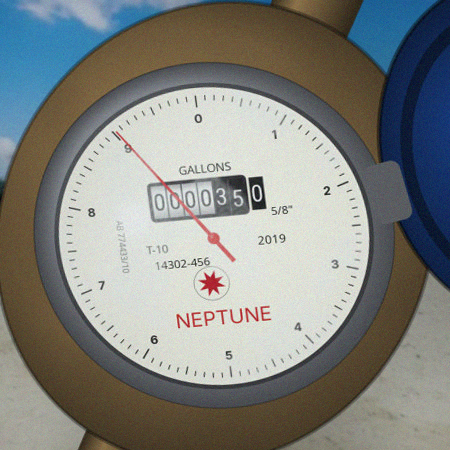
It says 349.0
